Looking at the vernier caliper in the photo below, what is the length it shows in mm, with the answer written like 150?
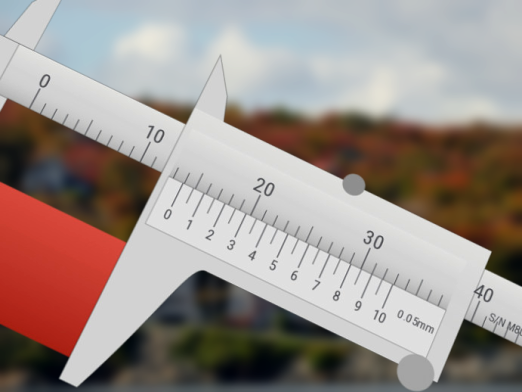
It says 13.9
